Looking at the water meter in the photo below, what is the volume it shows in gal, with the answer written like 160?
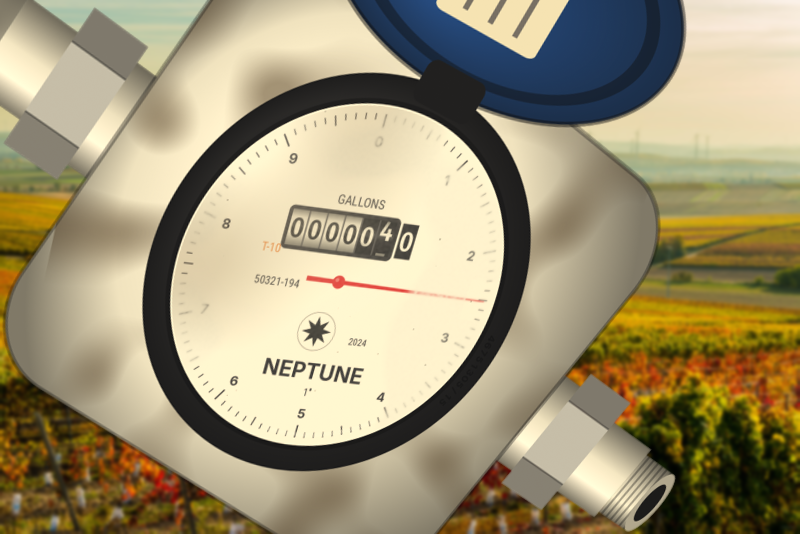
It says 42.5
